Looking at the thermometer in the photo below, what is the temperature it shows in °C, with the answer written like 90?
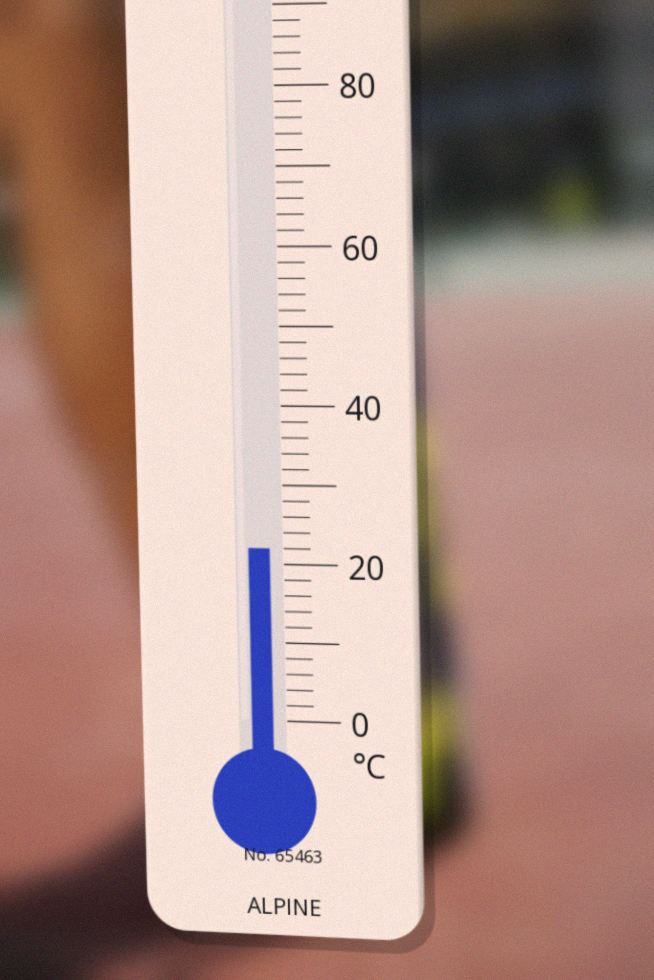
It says 22
